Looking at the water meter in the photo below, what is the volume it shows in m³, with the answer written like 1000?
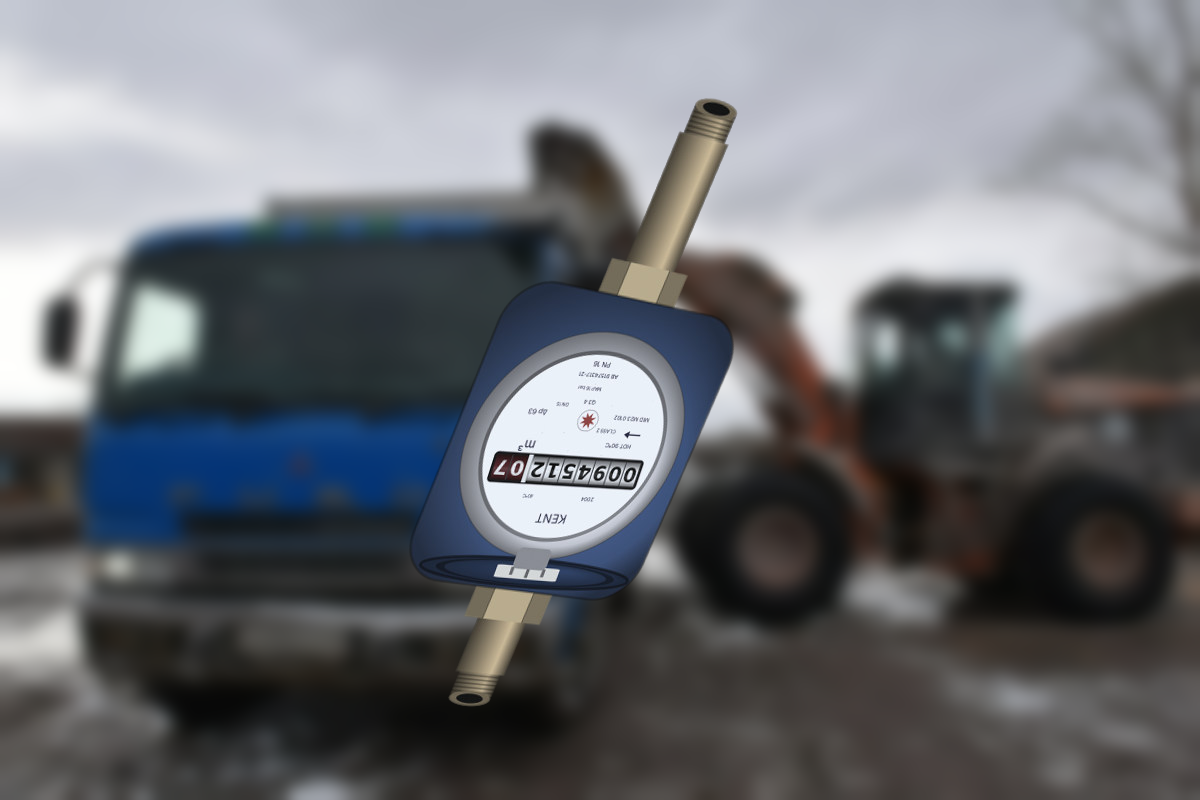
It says 94512.07
